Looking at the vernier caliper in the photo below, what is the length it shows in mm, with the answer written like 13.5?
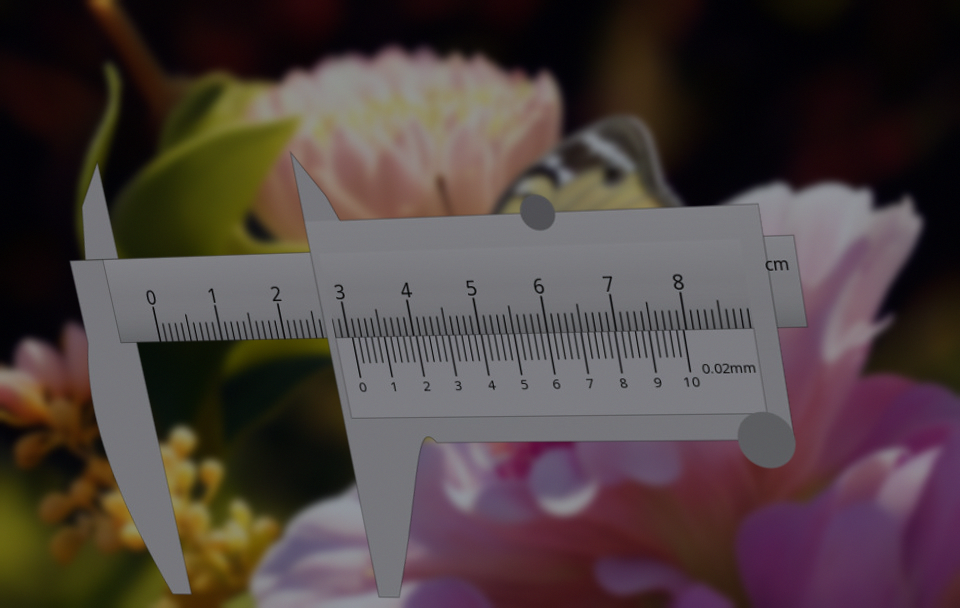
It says 30.6
